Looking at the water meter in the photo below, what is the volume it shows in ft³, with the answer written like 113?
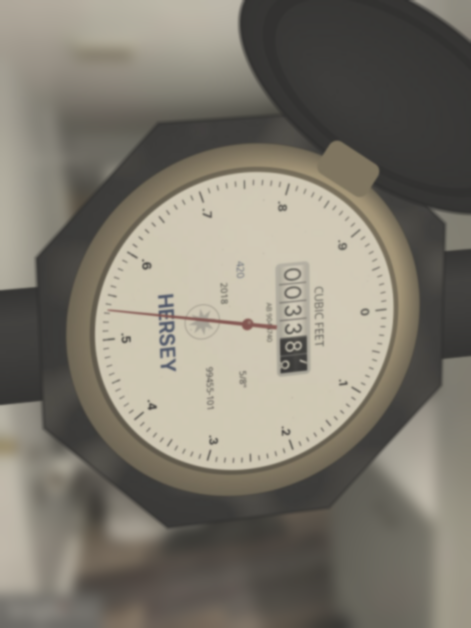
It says 3387.53
